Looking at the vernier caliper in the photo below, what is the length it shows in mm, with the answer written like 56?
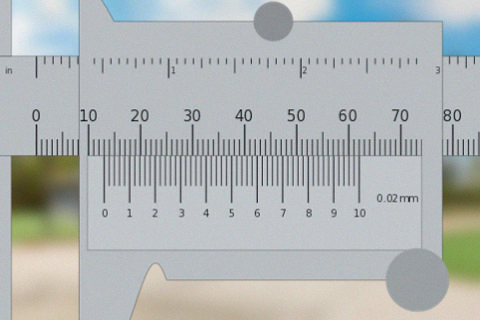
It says 13.0
